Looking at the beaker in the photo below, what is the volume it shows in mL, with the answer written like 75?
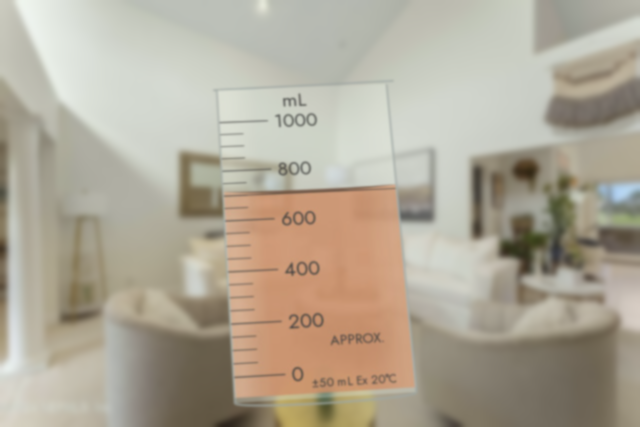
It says 700
